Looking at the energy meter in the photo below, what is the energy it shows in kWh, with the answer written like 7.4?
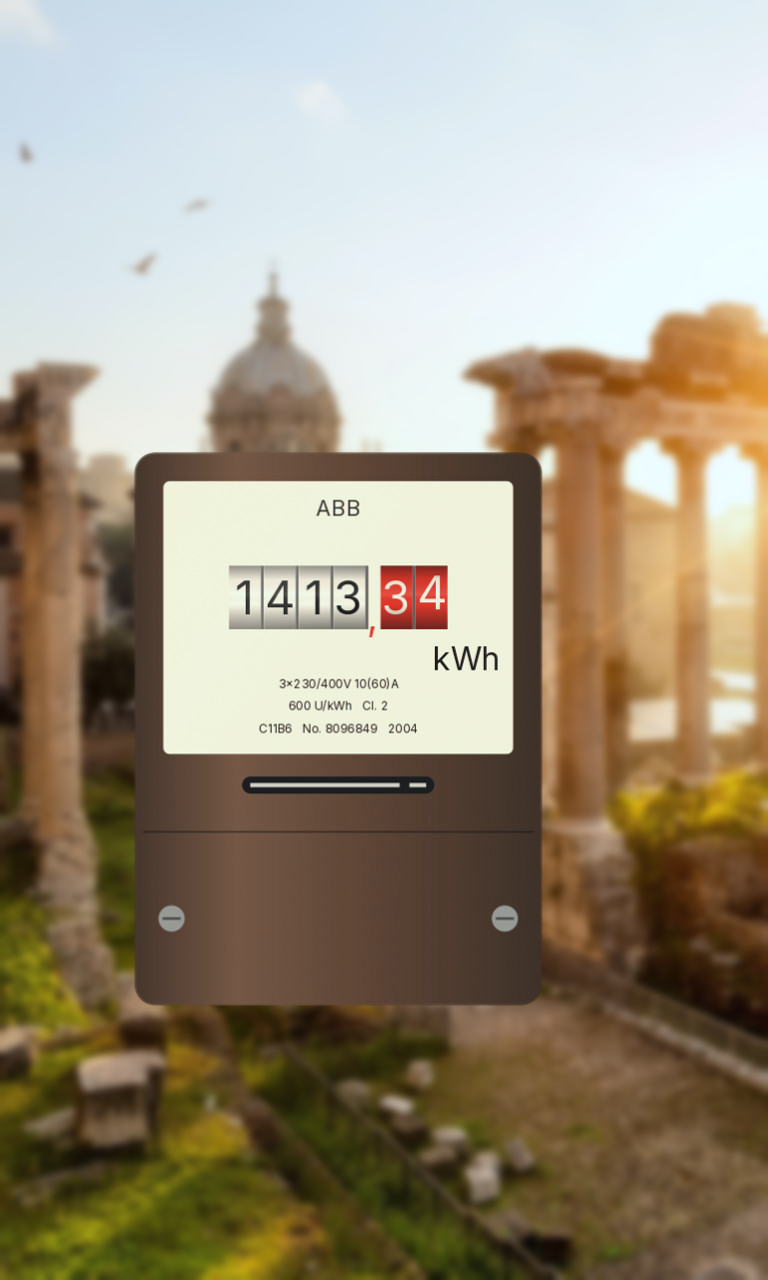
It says 1413.34
